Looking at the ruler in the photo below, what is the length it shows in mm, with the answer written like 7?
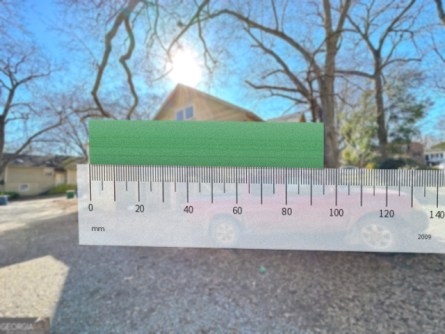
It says 95
